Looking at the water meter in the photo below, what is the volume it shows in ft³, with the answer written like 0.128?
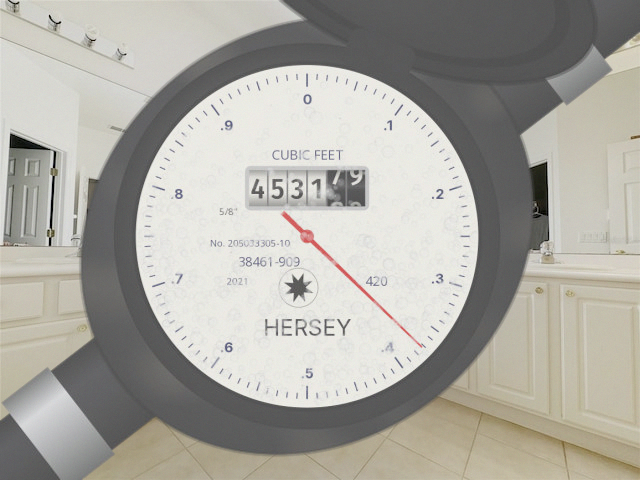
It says 453179.37
